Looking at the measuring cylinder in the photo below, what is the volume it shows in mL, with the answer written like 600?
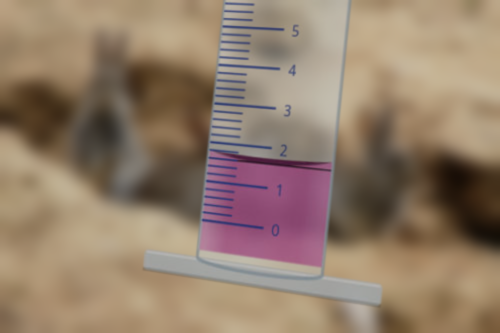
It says 1.6
